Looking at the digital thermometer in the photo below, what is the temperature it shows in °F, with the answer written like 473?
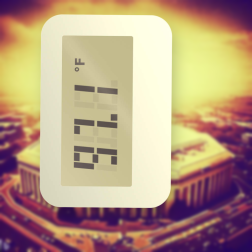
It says 97.1
